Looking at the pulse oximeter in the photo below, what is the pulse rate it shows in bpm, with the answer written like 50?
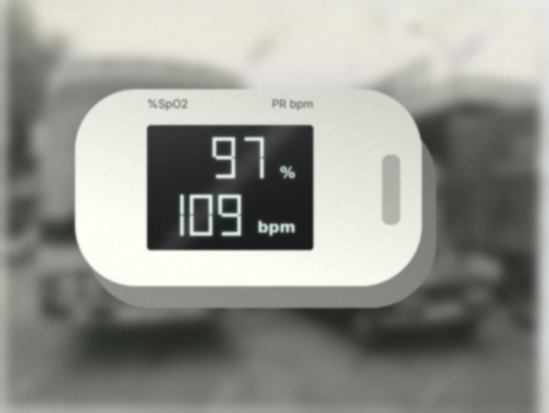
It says 109
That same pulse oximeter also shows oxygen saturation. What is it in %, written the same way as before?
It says 97
